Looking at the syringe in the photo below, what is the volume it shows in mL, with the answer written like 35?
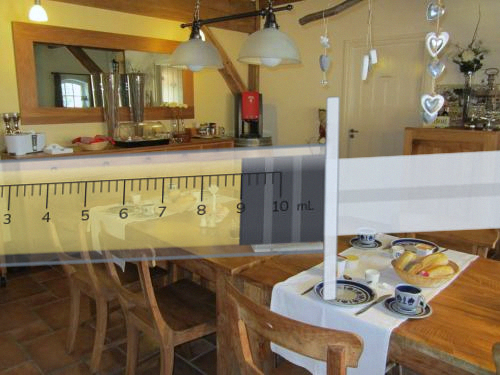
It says 9
